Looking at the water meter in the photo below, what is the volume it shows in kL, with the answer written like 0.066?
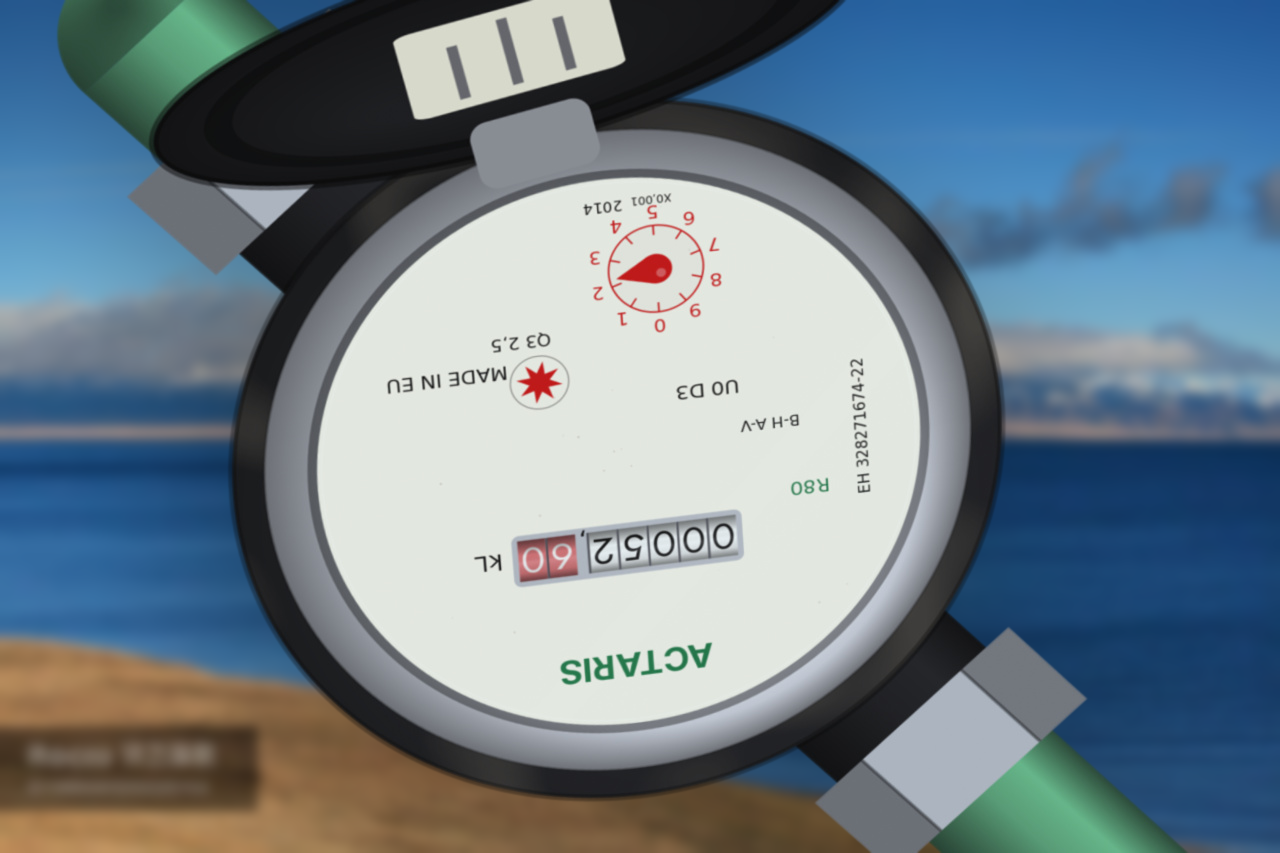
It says 52.602
